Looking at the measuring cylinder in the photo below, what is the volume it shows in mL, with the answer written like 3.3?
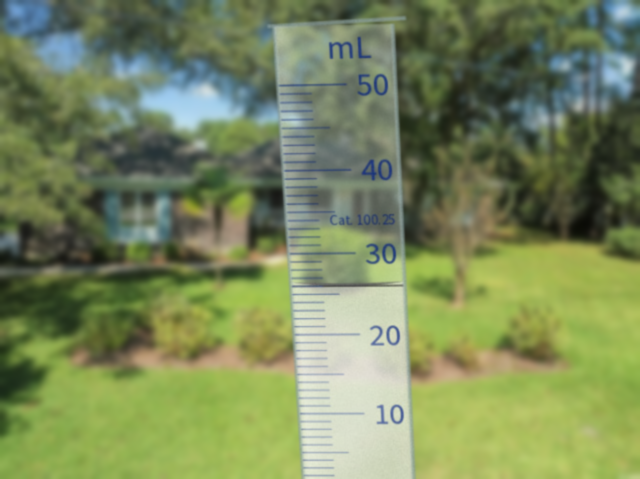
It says 26
